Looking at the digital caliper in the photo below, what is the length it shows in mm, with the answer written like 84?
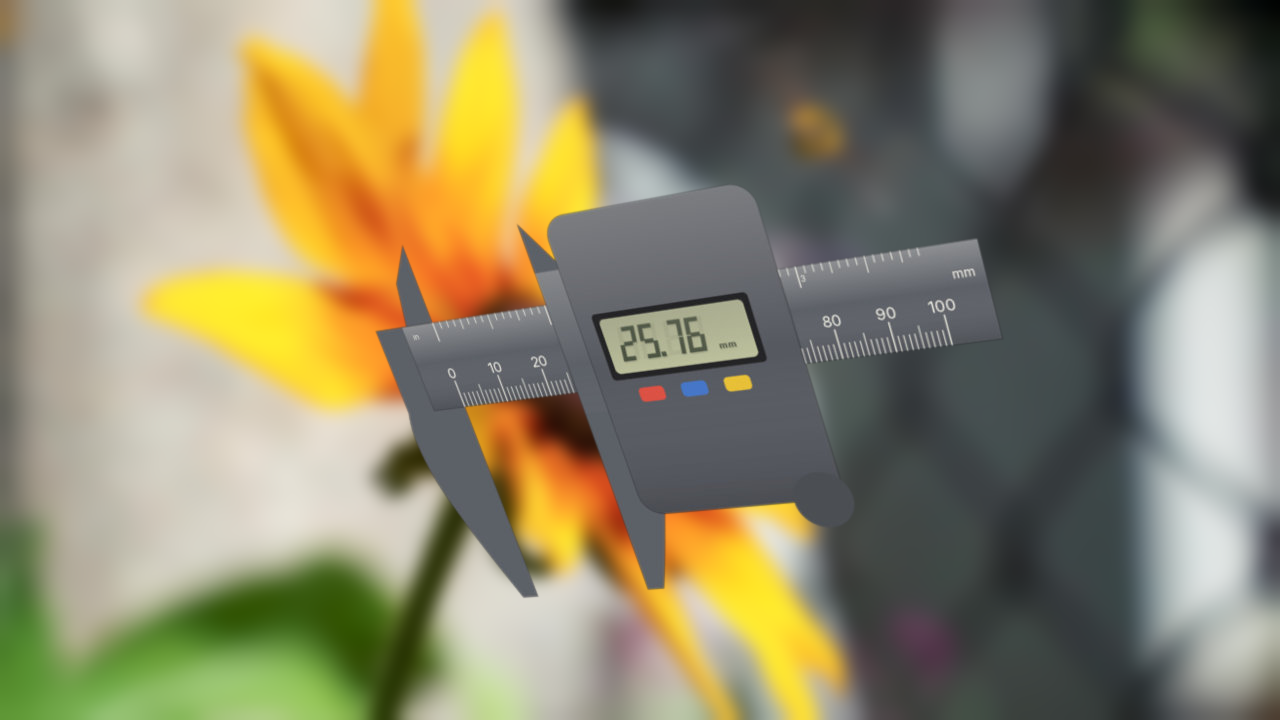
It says 25.76
